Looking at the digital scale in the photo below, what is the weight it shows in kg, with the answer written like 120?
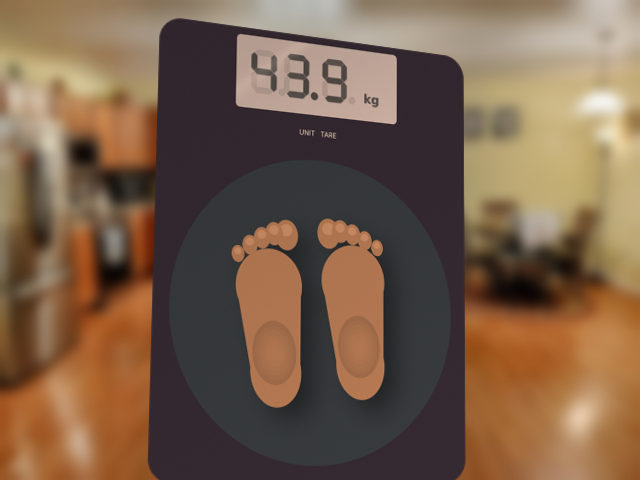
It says 43.9
